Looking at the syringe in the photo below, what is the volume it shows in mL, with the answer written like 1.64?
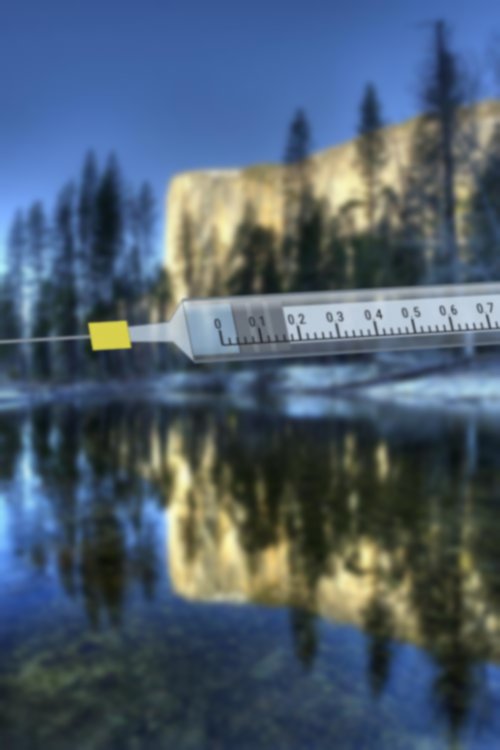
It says 0.04
